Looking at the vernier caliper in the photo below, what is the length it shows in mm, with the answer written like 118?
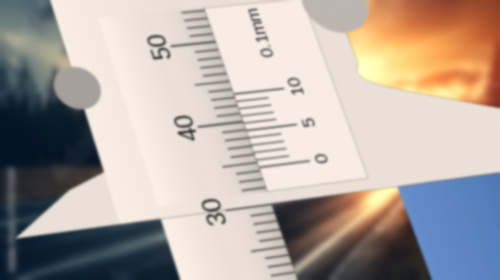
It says 34.4
